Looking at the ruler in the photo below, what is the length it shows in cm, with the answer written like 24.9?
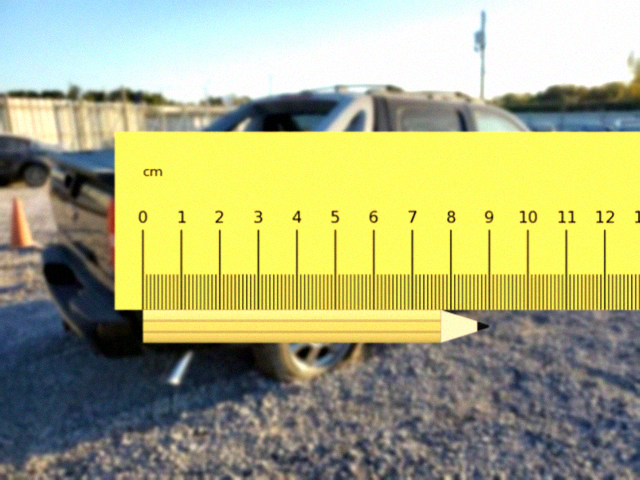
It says 9
